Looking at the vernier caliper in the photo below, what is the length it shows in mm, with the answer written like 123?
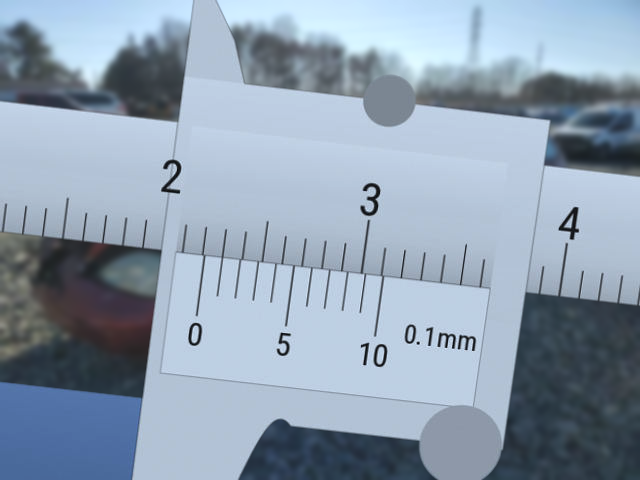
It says 22.1
